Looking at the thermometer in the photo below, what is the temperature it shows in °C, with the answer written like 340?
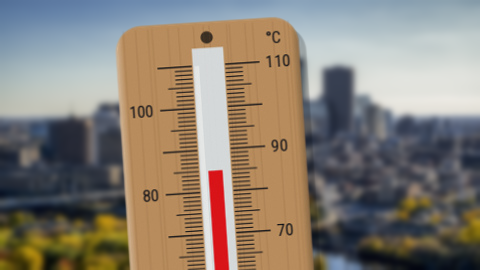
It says 85
